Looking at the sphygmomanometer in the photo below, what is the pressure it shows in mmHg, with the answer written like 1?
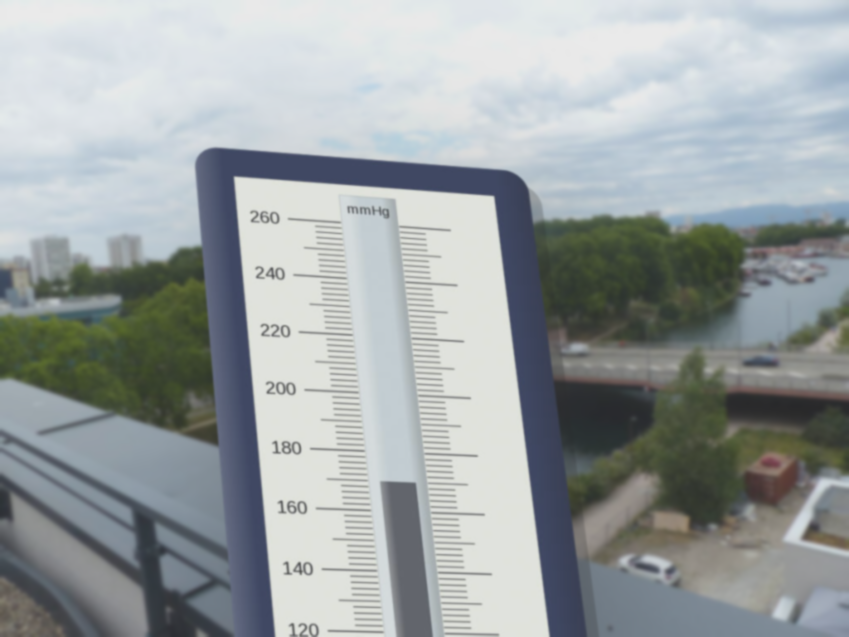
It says 170
